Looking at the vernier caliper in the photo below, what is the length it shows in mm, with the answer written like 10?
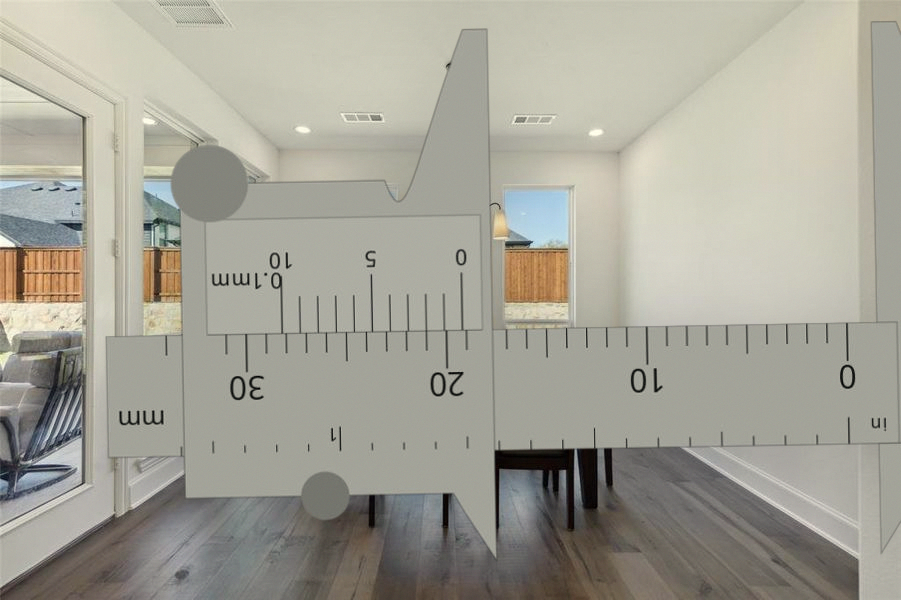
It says 19.2
